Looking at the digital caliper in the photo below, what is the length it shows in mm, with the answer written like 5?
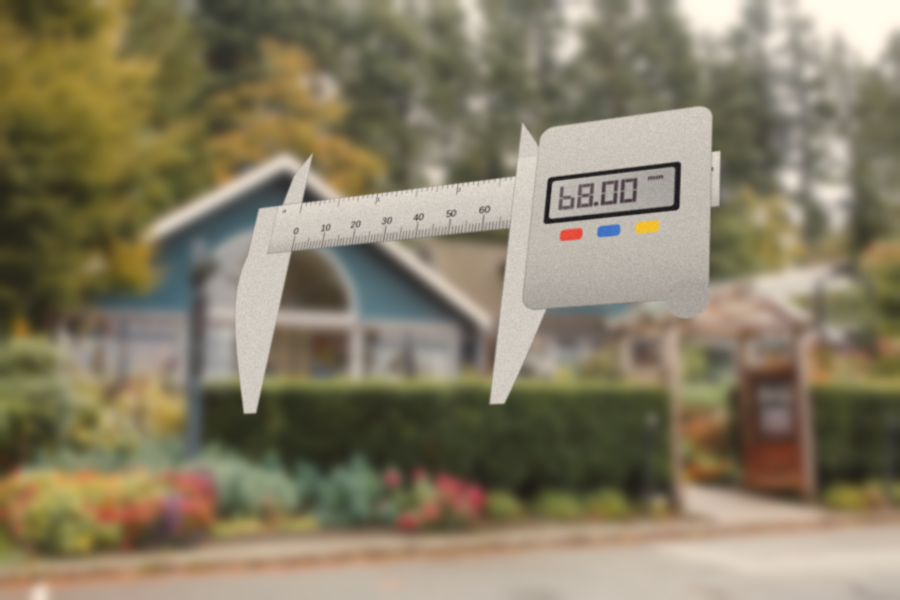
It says 68.00
